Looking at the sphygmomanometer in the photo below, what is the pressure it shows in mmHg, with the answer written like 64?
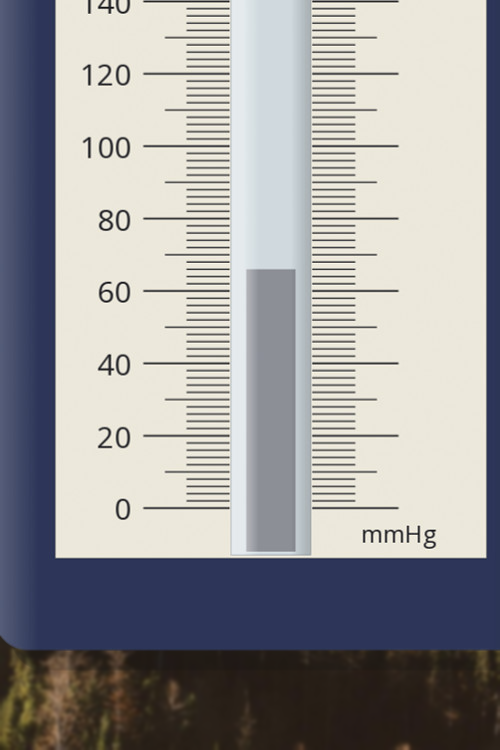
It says 66
